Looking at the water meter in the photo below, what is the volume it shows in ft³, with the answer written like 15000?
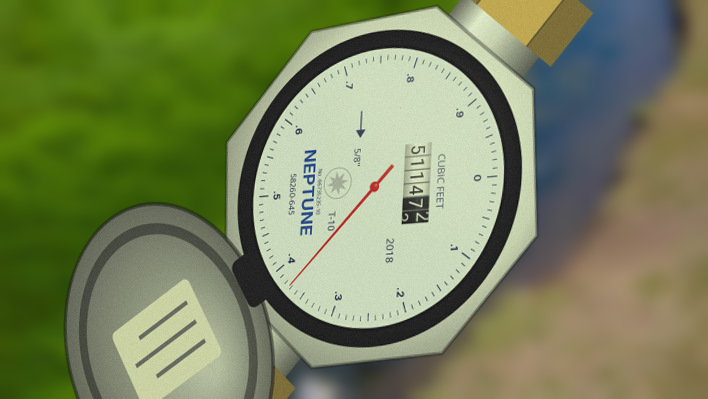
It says 511472.37
